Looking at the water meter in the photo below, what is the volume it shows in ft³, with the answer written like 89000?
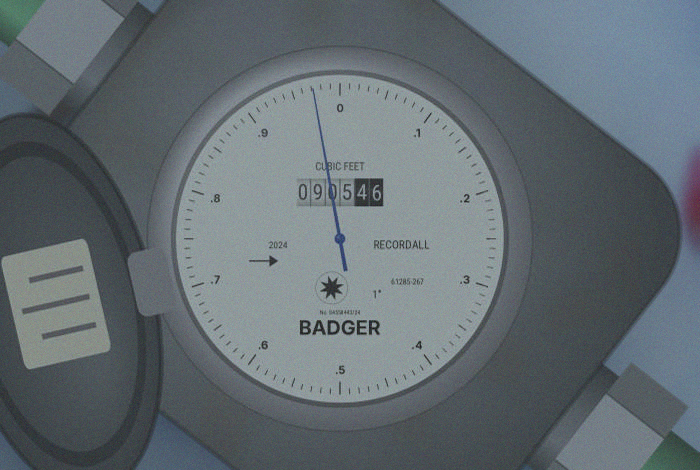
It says 90545.97
